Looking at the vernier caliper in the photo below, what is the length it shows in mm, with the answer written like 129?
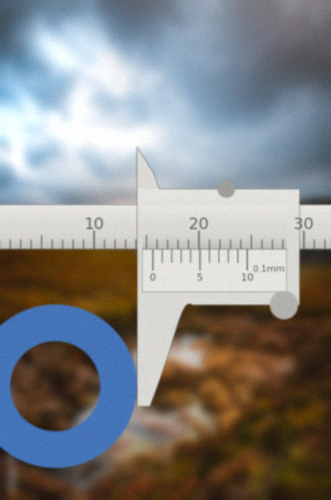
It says 15.6
